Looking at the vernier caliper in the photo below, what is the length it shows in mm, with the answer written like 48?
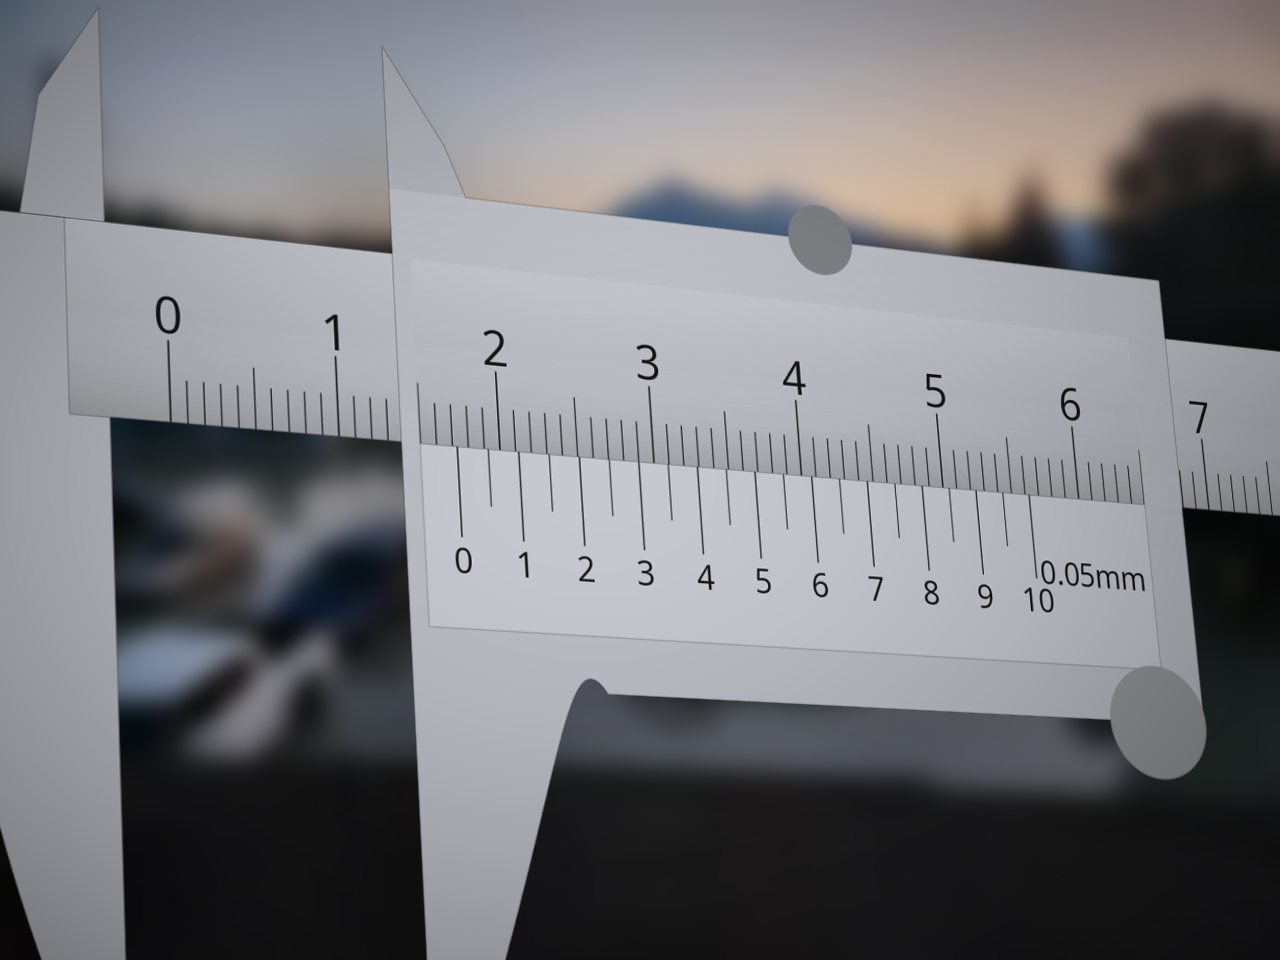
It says 17.3
